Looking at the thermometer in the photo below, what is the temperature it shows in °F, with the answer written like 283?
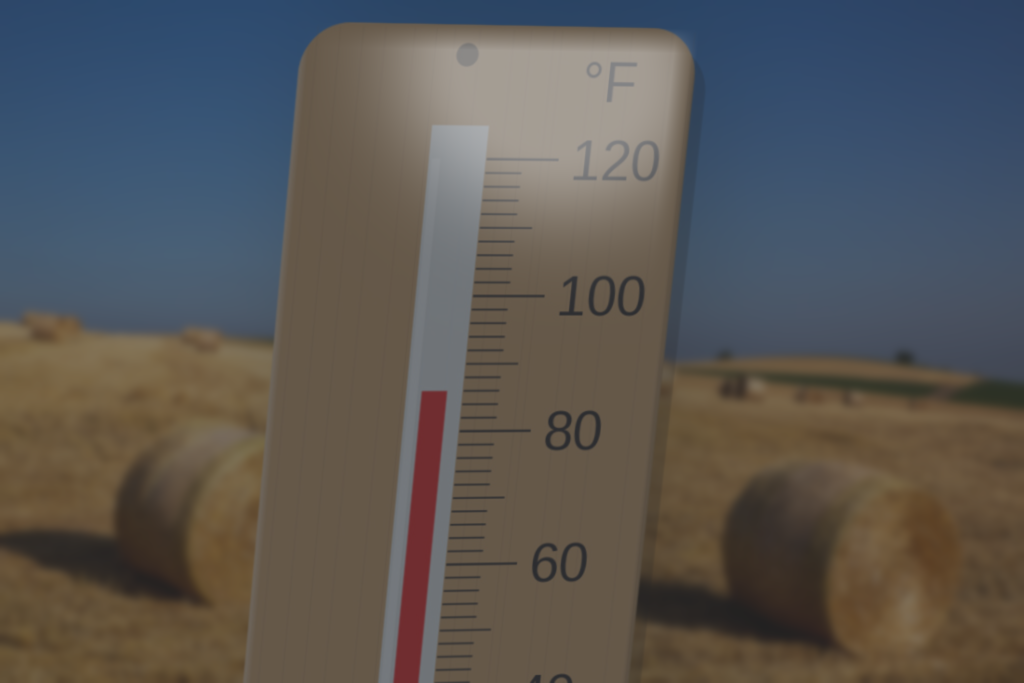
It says 86
